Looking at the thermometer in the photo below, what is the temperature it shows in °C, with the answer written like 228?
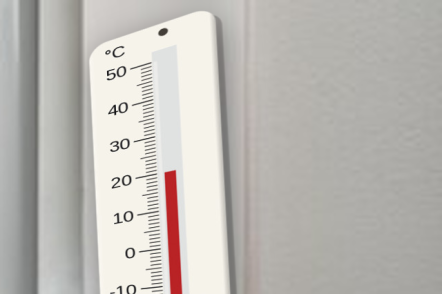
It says 20
